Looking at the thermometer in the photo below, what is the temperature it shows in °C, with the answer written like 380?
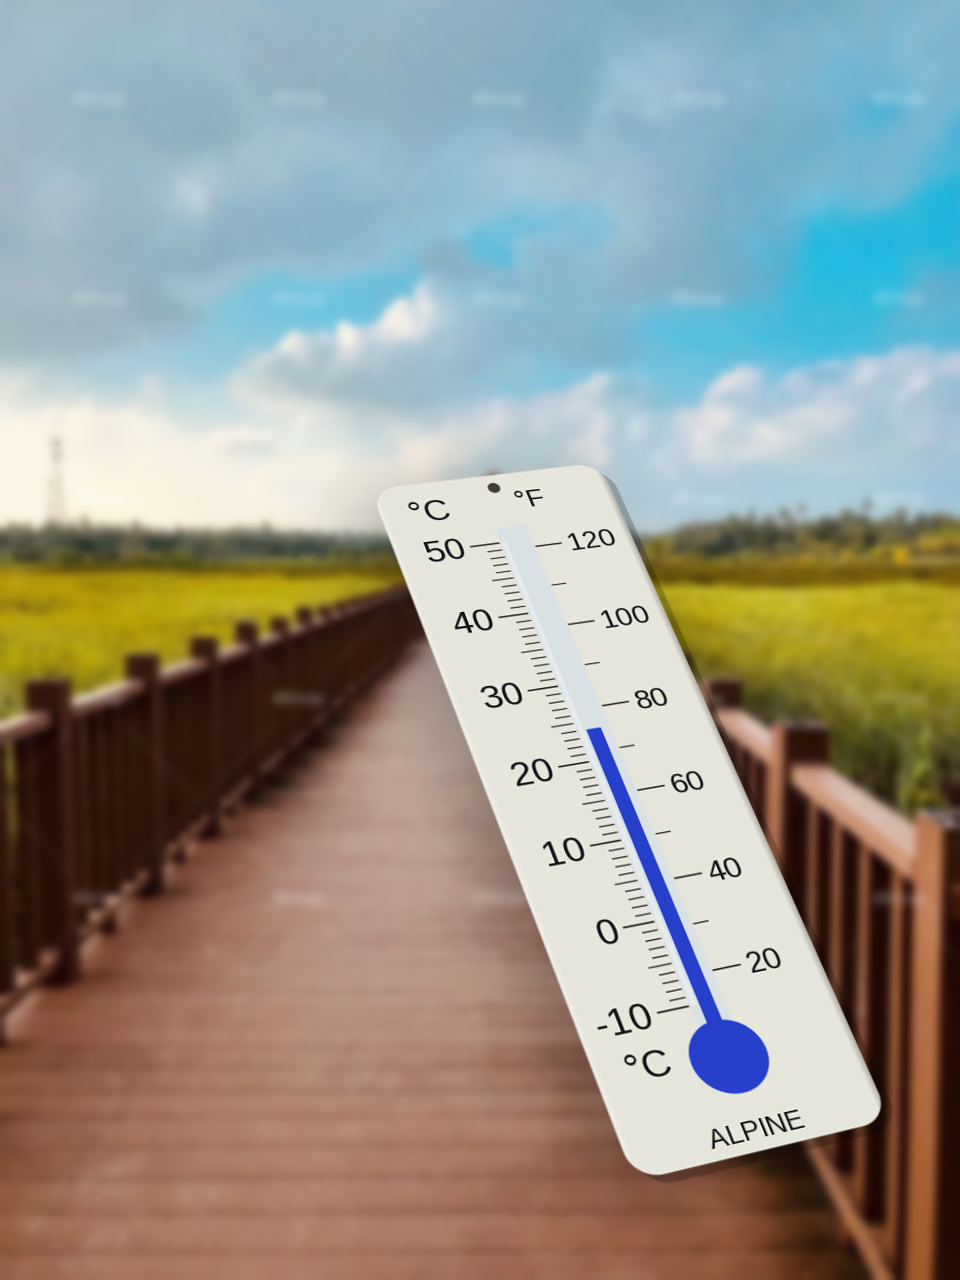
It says 24
